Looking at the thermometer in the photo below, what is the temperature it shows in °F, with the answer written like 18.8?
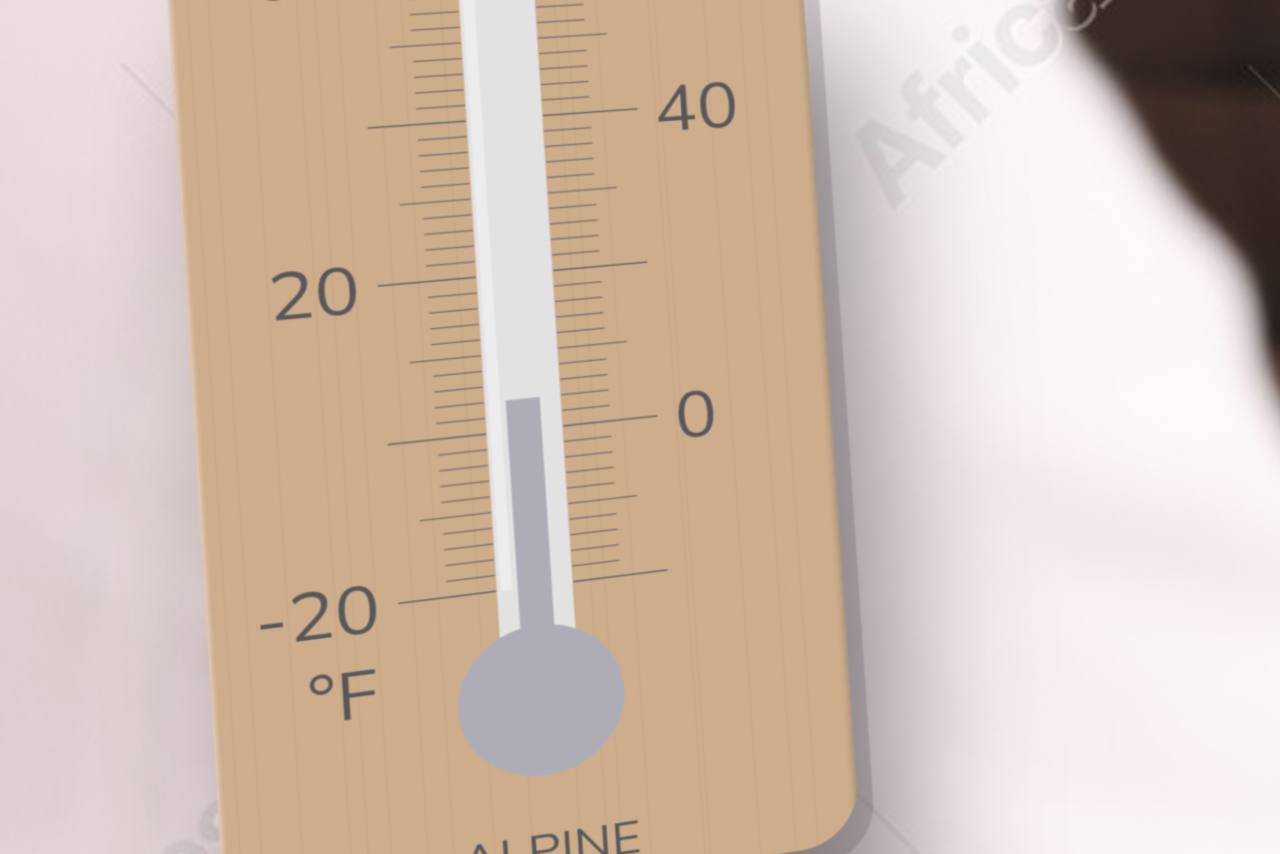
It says 4
